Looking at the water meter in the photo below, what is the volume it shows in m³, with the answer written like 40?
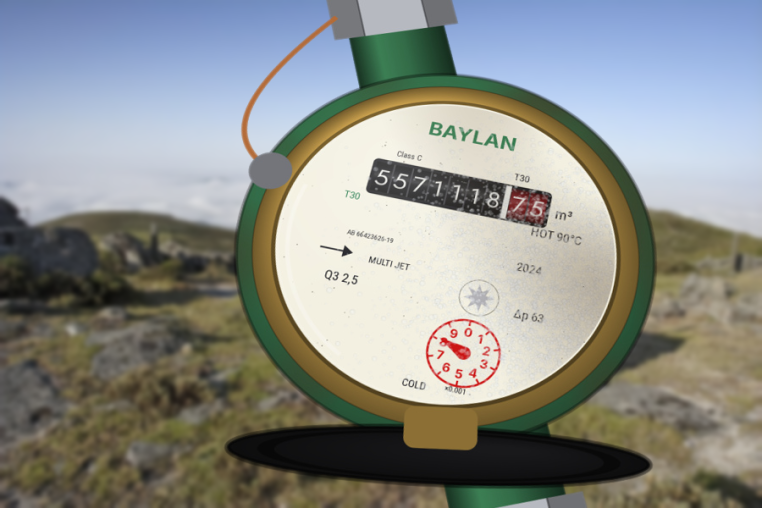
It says 5571118.758
